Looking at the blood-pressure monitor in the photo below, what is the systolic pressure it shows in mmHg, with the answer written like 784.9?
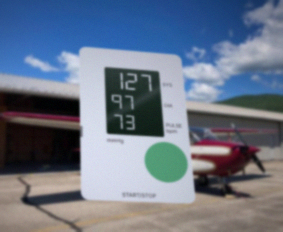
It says 127
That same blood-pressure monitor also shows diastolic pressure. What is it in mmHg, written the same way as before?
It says 97
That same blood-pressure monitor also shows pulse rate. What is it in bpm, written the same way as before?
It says 73
